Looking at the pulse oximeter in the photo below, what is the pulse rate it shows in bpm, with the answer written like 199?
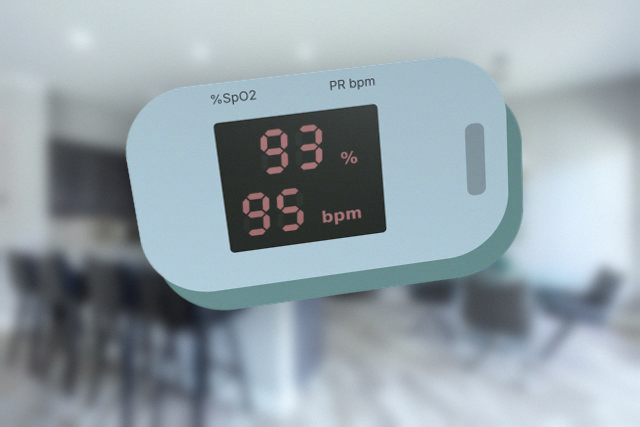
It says 95
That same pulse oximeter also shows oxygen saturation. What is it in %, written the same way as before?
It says 93
